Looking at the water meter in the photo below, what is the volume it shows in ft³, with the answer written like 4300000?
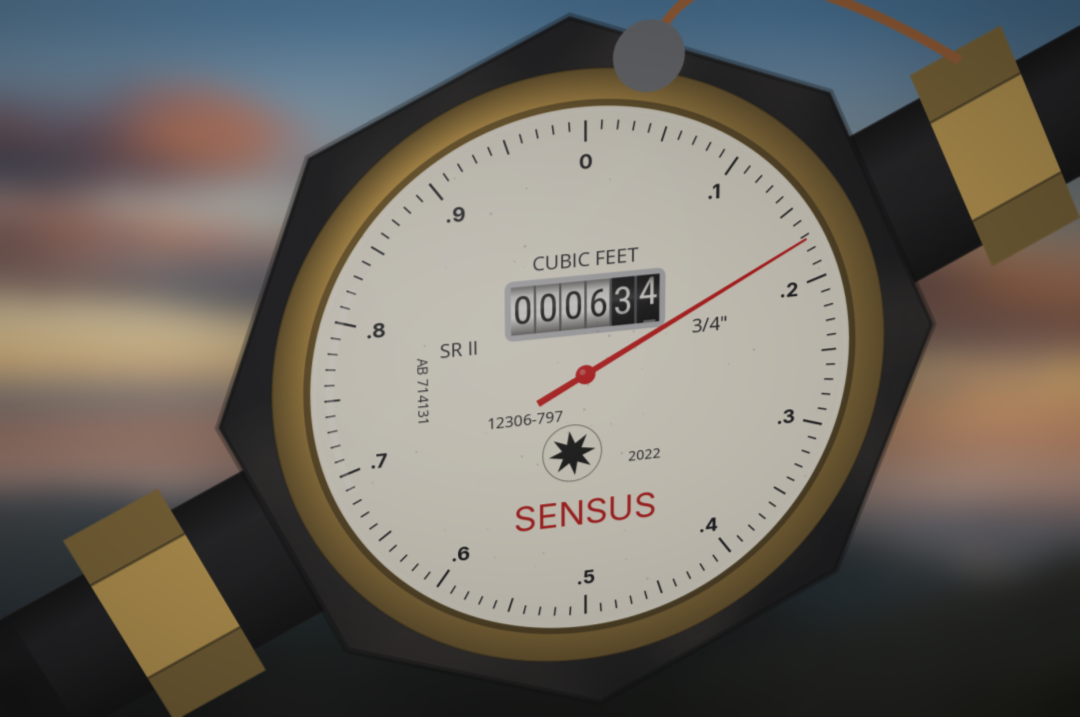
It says 634.17
